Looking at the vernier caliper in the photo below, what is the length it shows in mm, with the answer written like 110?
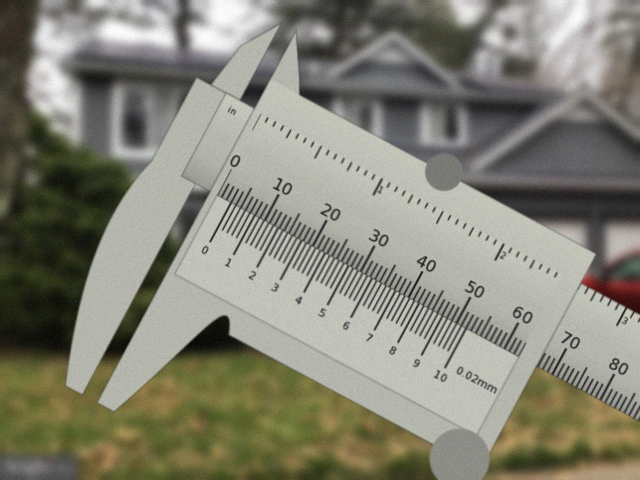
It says 3.0
